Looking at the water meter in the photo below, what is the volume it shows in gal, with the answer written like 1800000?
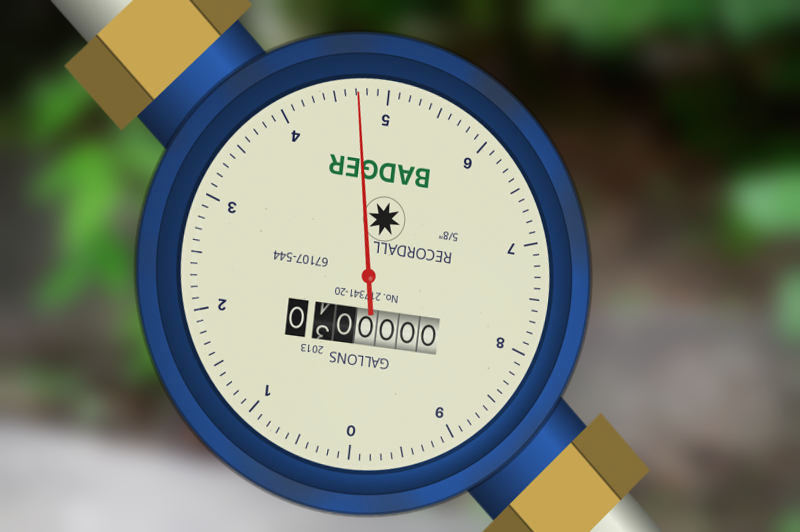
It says 34.7
